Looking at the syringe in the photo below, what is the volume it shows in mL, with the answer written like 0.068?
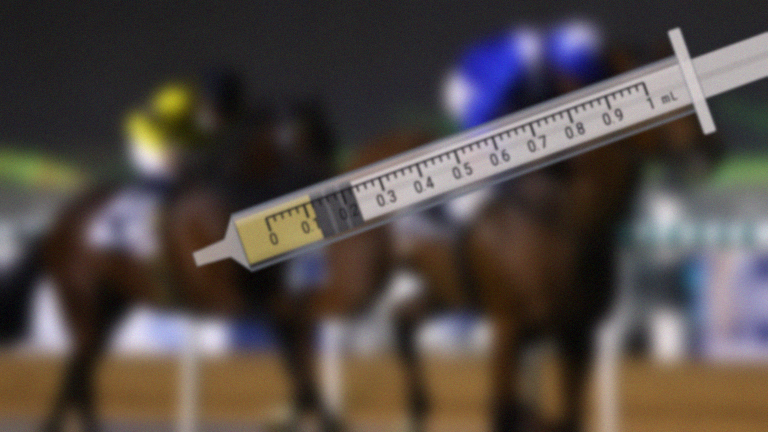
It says 0.12
